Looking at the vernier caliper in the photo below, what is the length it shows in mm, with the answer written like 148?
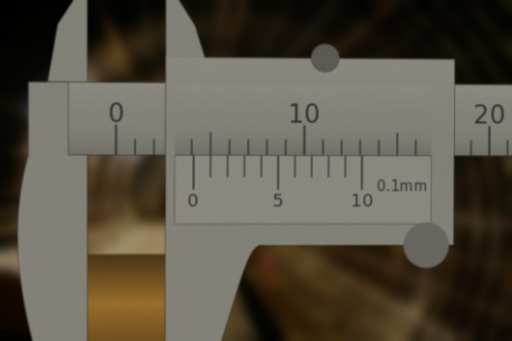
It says 4.1
